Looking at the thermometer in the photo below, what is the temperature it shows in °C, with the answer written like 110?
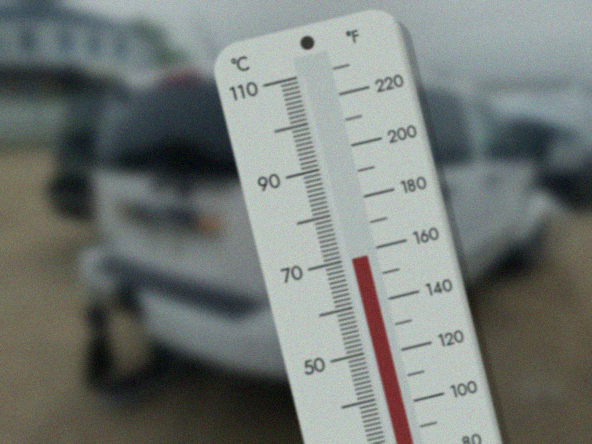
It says 70
